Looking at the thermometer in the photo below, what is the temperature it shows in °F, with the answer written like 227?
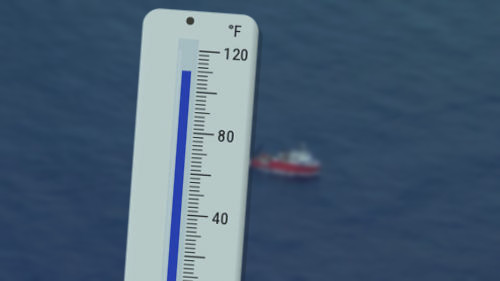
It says 110
